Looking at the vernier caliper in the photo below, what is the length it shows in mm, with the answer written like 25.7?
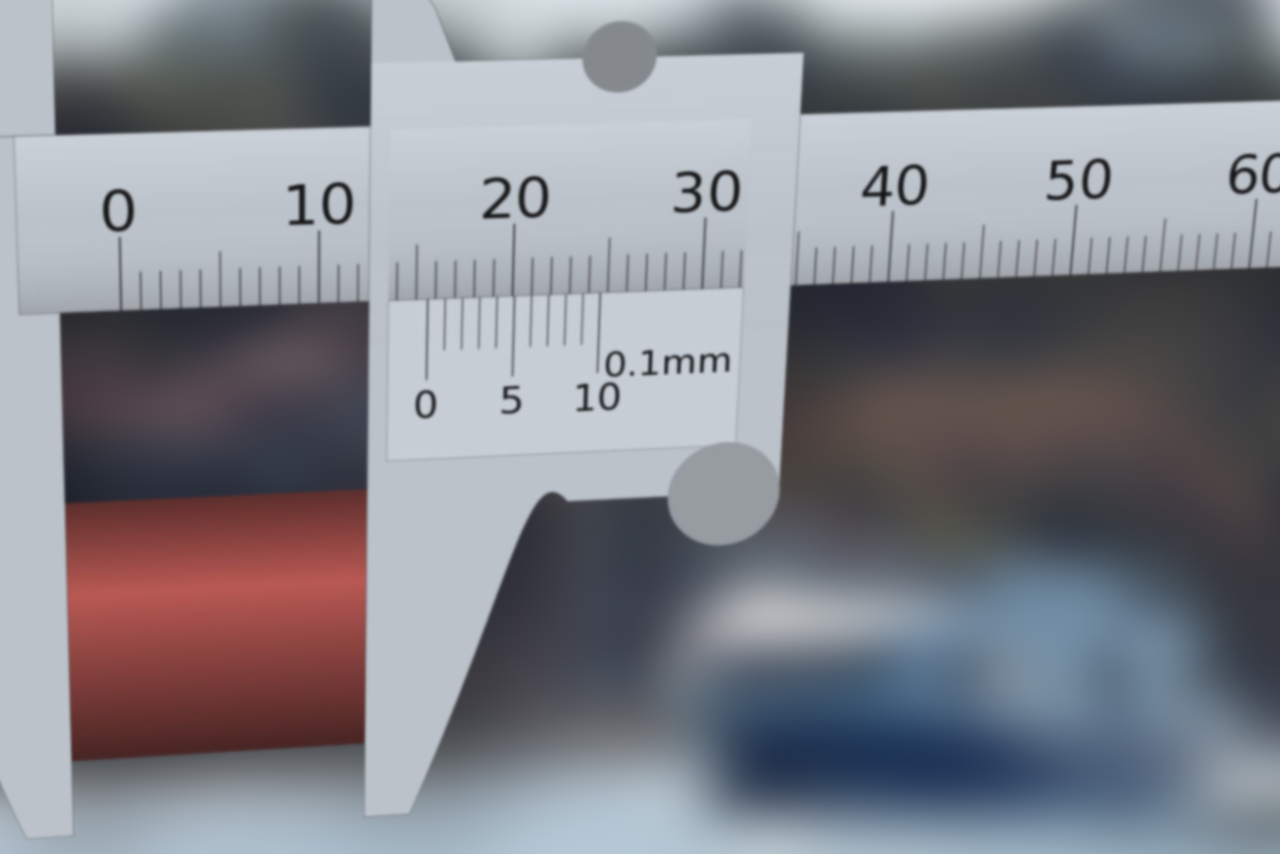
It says 15.6
